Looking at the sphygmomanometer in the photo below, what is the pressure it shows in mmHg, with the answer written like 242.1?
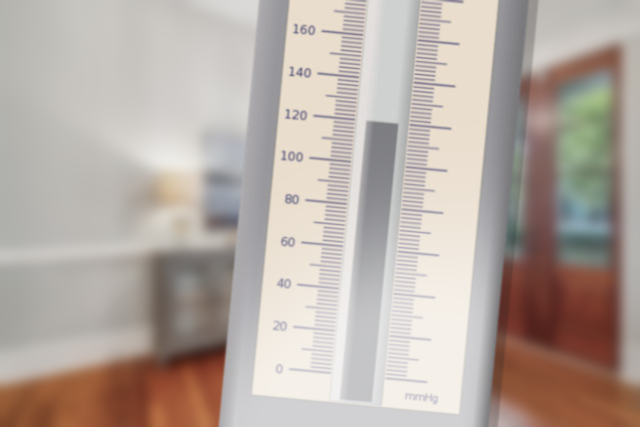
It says 120
